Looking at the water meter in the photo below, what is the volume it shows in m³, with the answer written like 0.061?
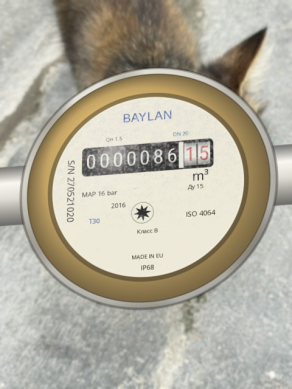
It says 86.15
